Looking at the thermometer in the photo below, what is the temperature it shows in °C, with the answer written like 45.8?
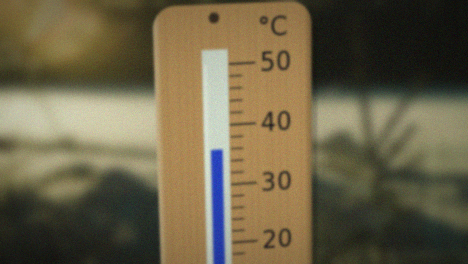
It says 36
